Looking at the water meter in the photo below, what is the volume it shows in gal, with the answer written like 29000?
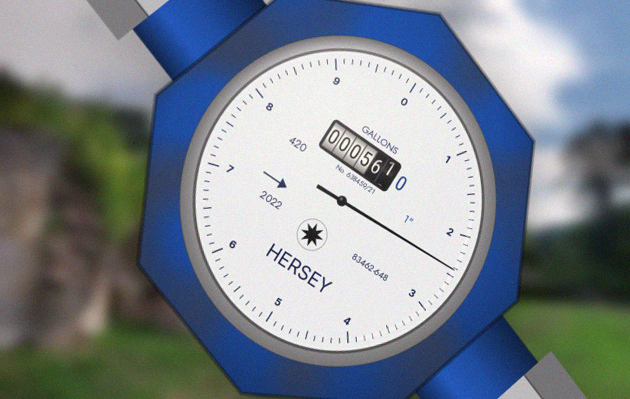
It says 5612.4
